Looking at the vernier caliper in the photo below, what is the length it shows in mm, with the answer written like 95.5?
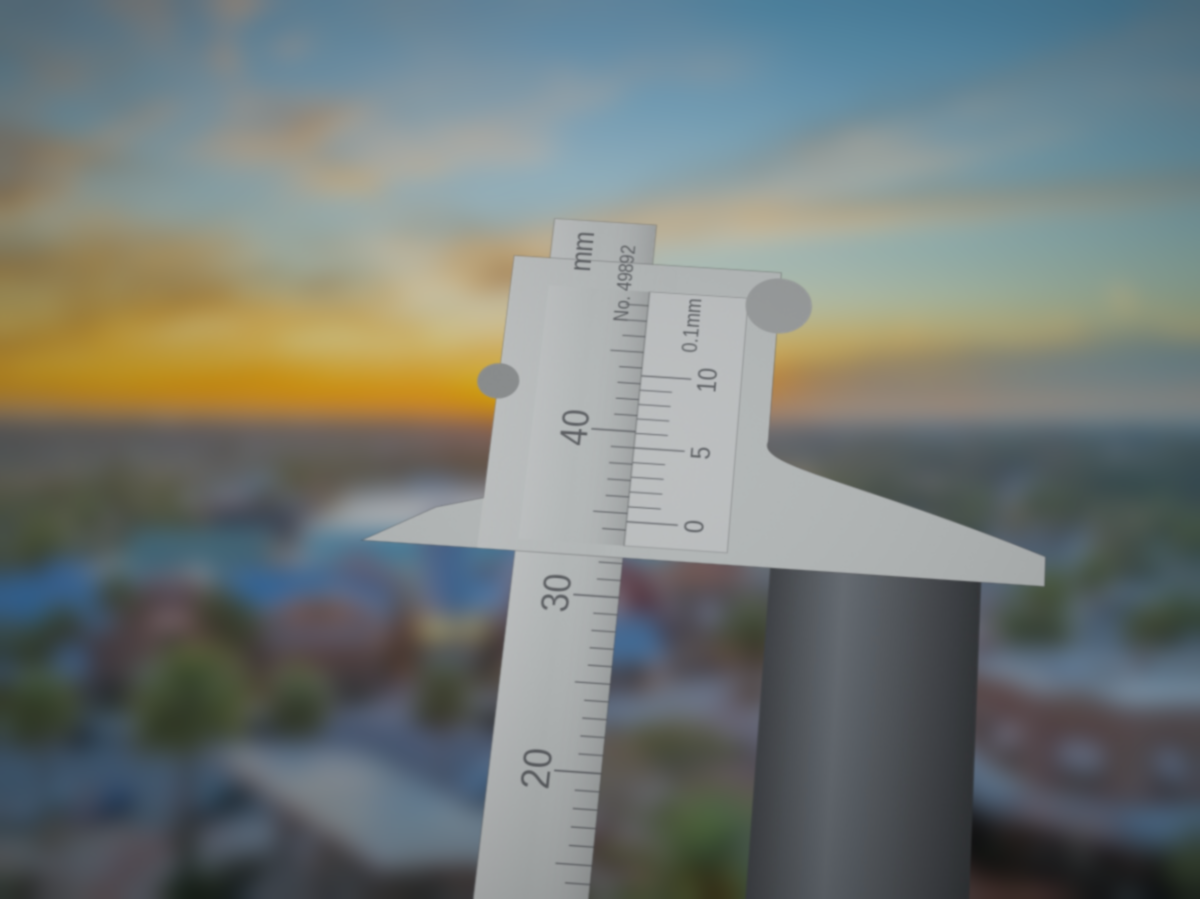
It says 34.5
